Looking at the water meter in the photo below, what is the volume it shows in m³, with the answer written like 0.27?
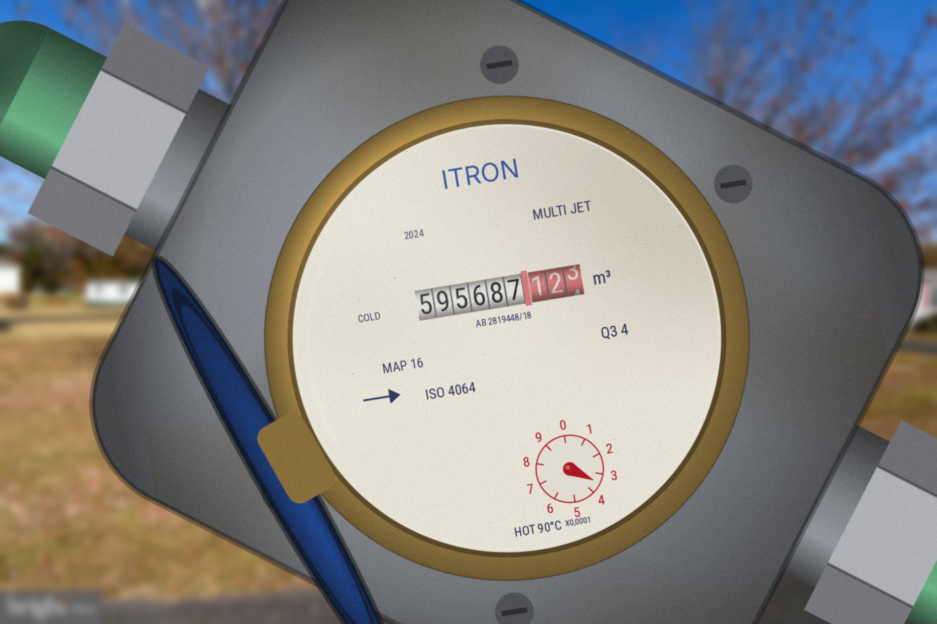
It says 595687.1233
